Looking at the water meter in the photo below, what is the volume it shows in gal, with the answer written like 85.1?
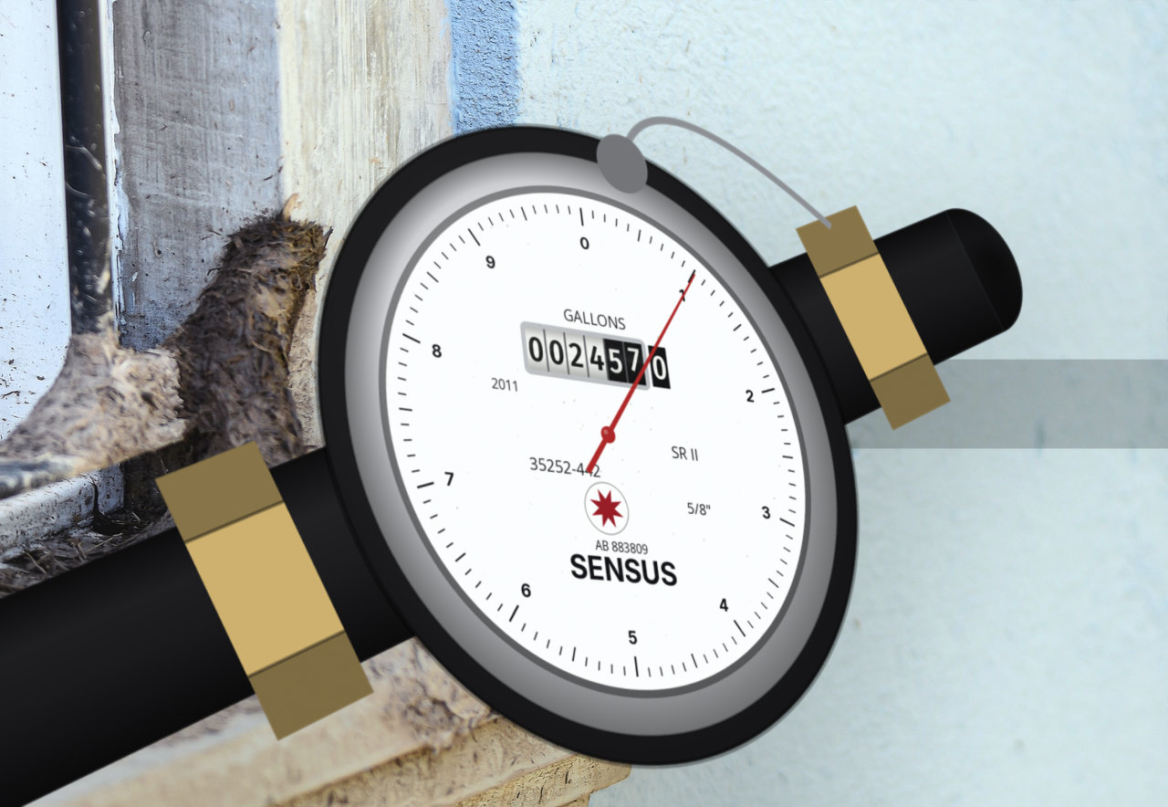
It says 24571.0
